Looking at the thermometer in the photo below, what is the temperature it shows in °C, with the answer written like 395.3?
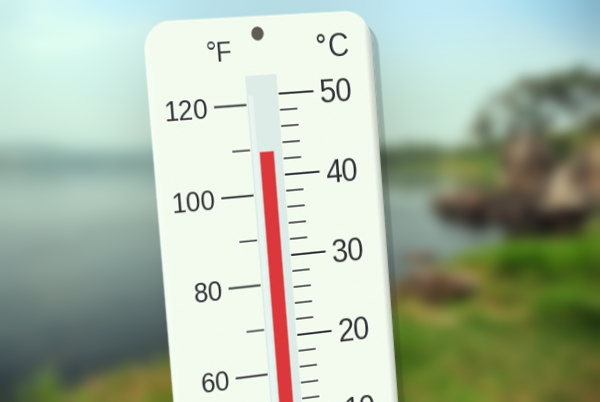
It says 43
